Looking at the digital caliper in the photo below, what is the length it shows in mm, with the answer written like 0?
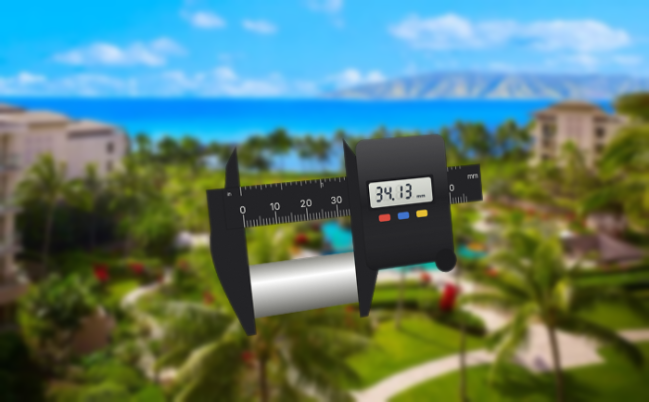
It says 34.13
